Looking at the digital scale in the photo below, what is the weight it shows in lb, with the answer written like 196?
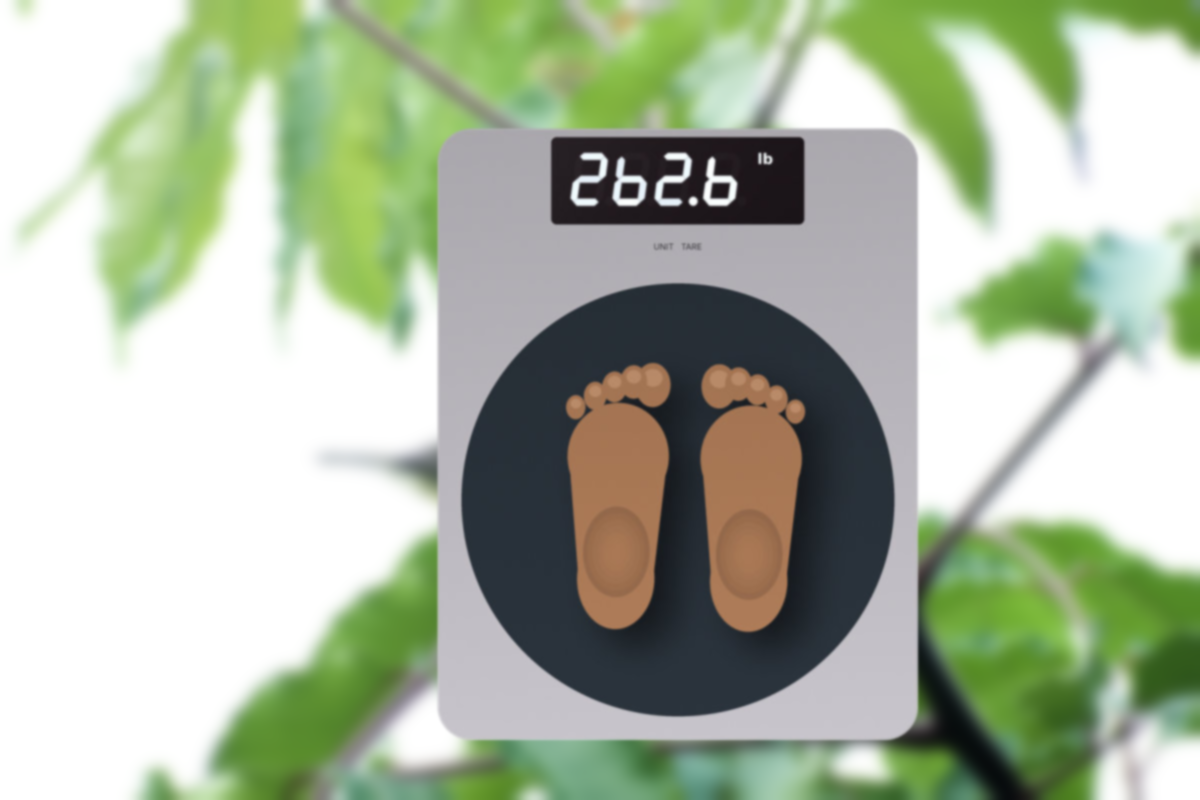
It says 262.6
